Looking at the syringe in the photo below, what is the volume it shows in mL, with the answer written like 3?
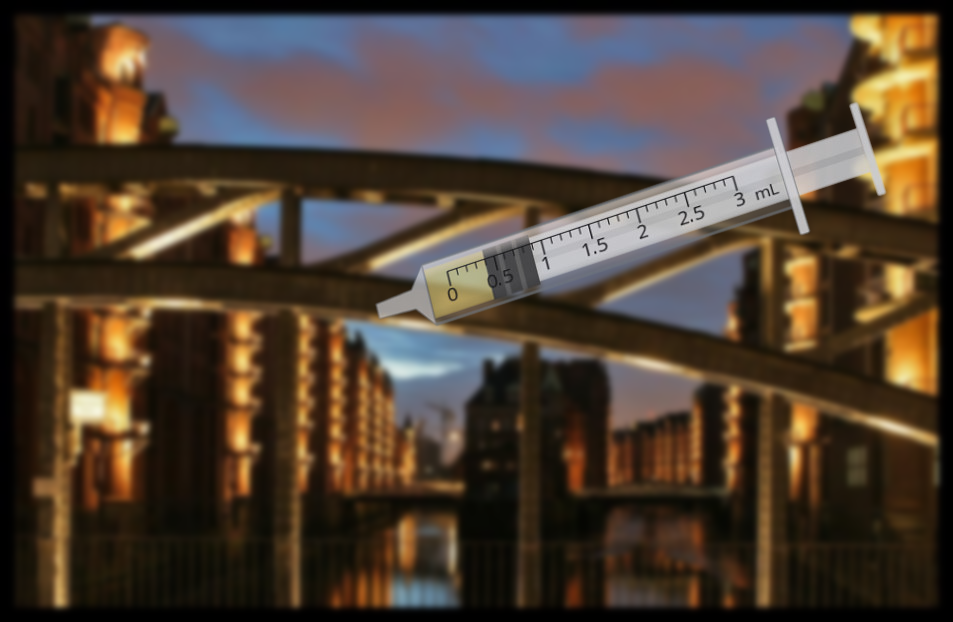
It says 0.4
